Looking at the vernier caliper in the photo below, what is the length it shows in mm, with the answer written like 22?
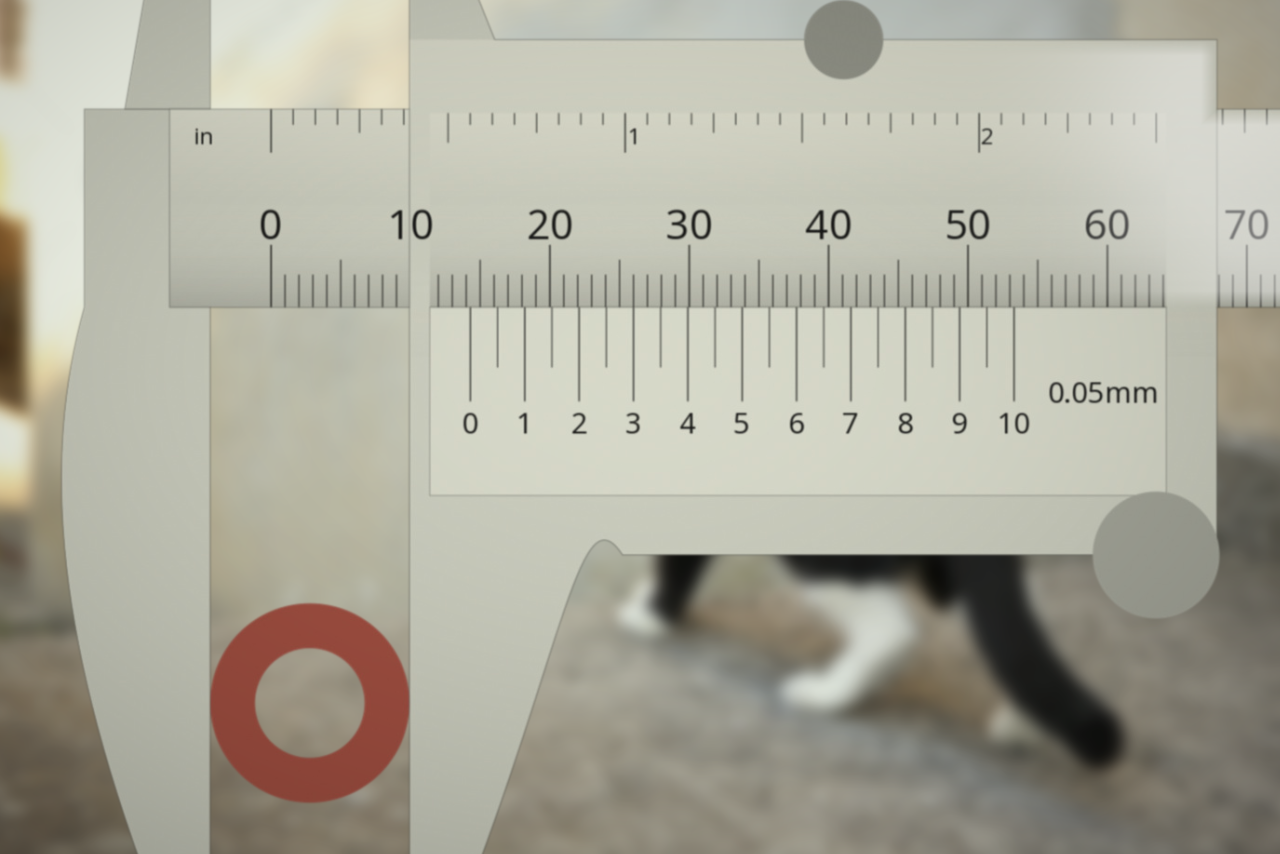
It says 14.3
